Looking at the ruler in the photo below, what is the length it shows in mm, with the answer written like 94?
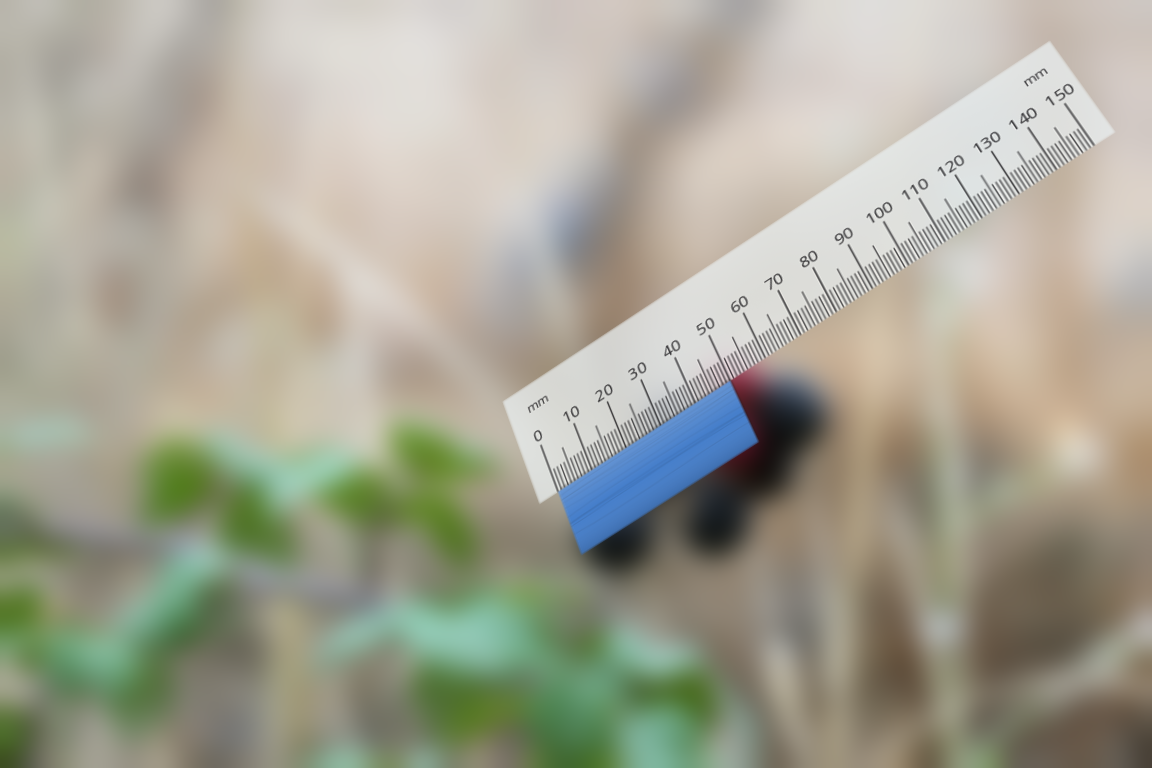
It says 50
